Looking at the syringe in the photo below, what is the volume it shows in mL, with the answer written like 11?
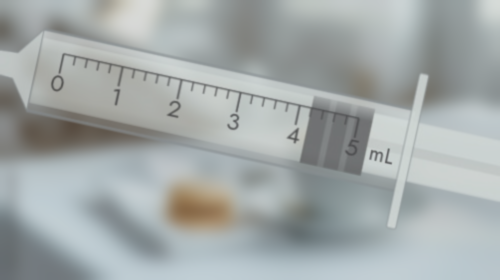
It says 4.2
